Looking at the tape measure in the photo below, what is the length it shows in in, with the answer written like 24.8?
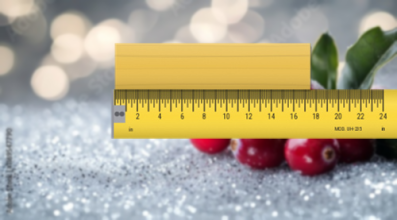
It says 17.5
